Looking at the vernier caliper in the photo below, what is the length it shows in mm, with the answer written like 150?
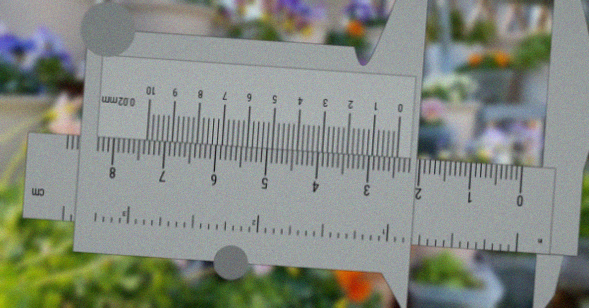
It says 24.5
